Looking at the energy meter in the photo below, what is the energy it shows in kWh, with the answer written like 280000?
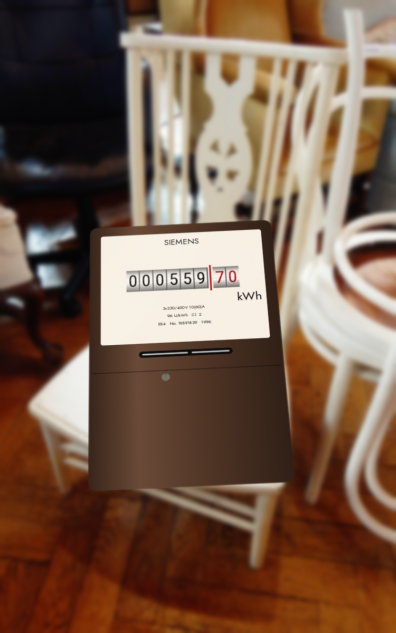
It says 559.70
